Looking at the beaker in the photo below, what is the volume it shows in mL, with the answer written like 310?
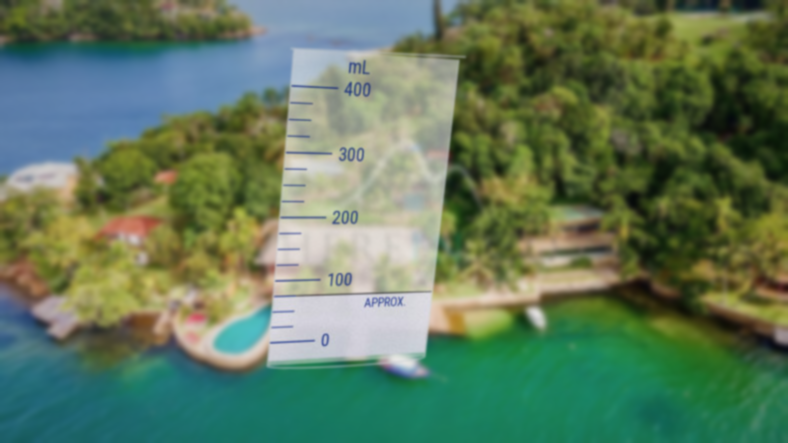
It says 75
